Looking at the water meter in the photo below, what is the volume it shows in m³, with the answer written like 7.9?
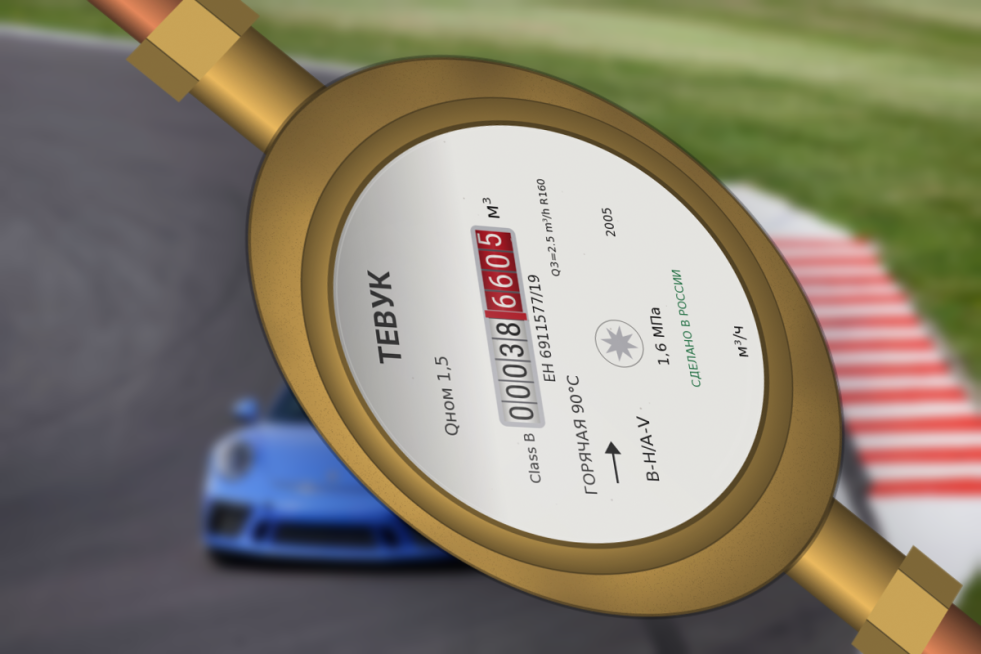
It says 38.6605
